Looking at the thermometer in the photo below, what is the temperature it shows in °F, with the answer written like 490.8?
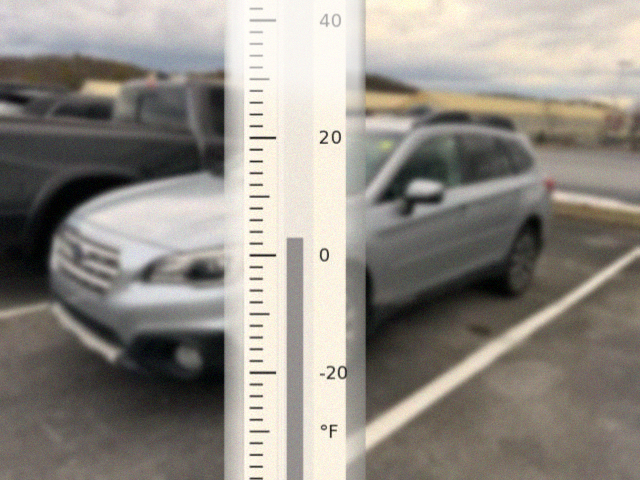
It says 3
